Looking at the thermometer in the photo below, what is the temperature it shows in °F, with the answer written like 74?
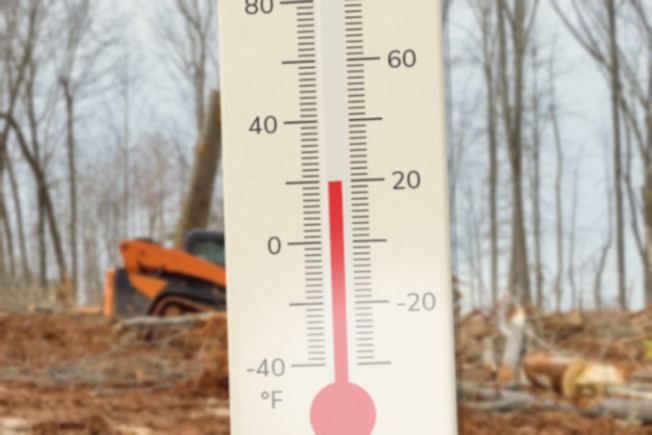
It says 20
